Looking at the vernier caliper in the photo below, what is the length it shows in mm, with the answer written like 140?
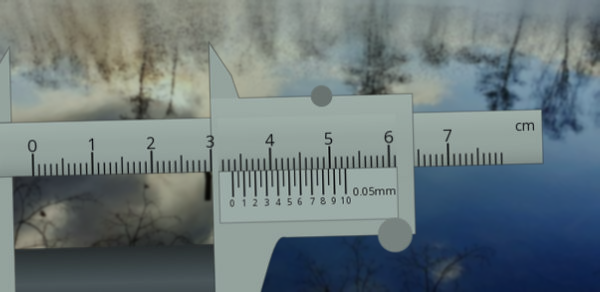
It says 33.6
